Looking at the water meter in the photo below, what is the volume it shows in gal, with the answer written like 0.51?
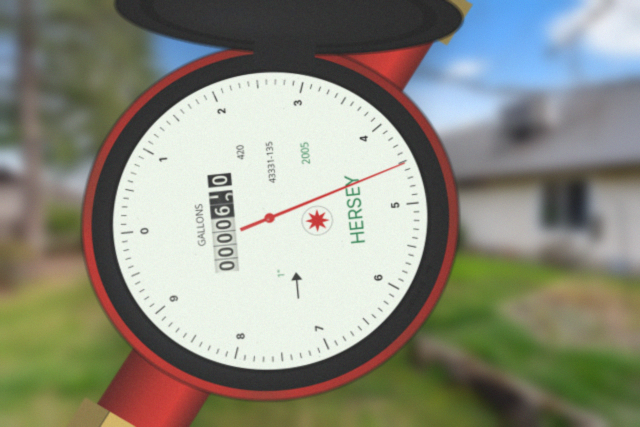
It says 614.5
